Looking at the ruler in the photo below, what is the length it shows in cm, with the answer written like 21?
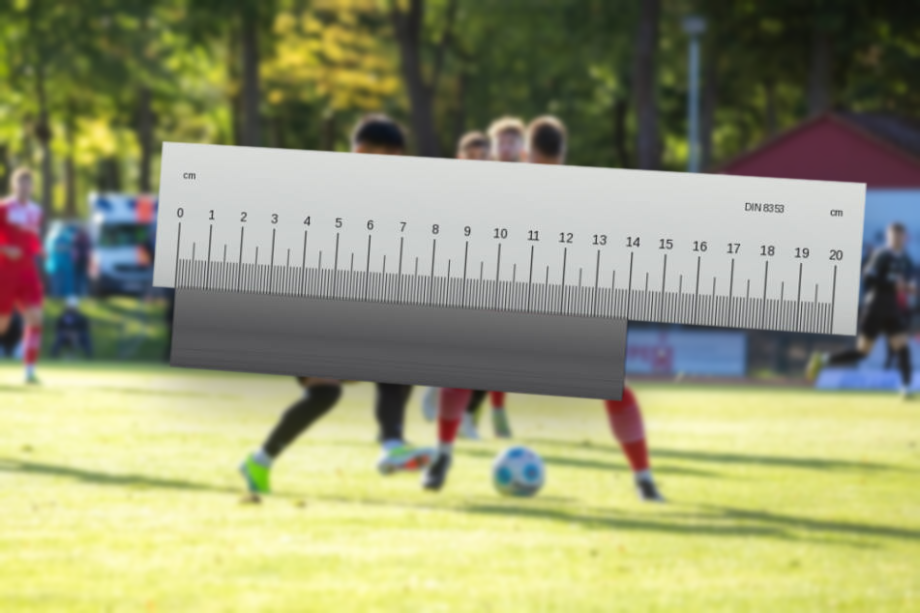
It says 14
